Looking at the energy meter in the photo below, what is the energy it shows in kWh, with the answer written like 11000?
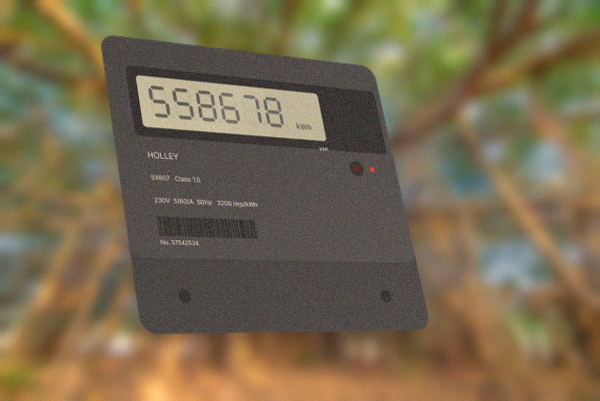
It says 558678
